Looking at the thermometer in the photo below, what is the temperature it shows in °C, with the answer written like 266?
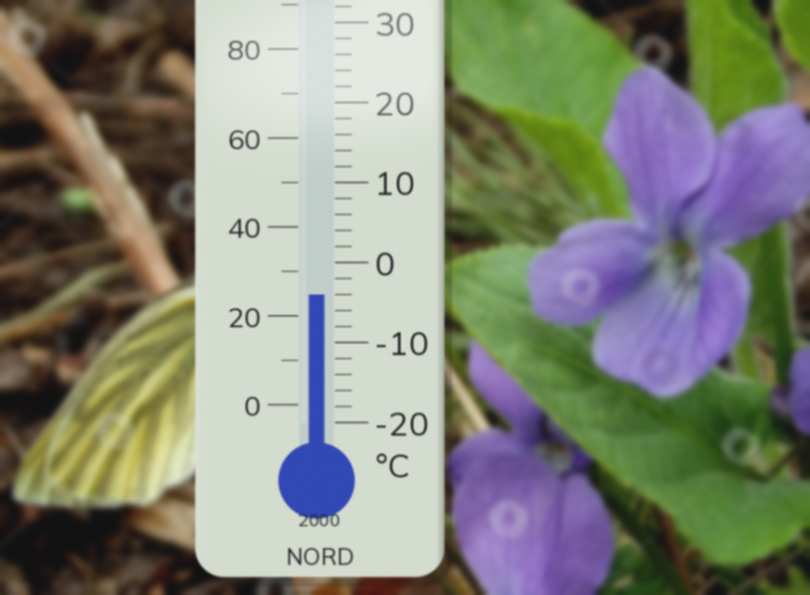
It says -4
